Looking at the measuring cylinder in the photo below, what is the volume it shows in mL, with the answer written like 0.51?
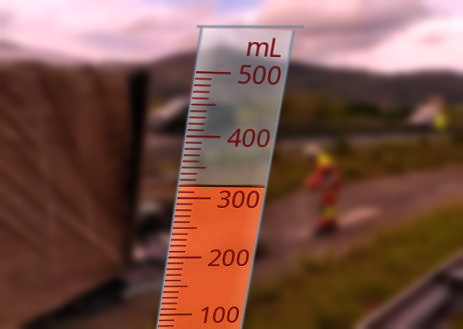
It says 320
